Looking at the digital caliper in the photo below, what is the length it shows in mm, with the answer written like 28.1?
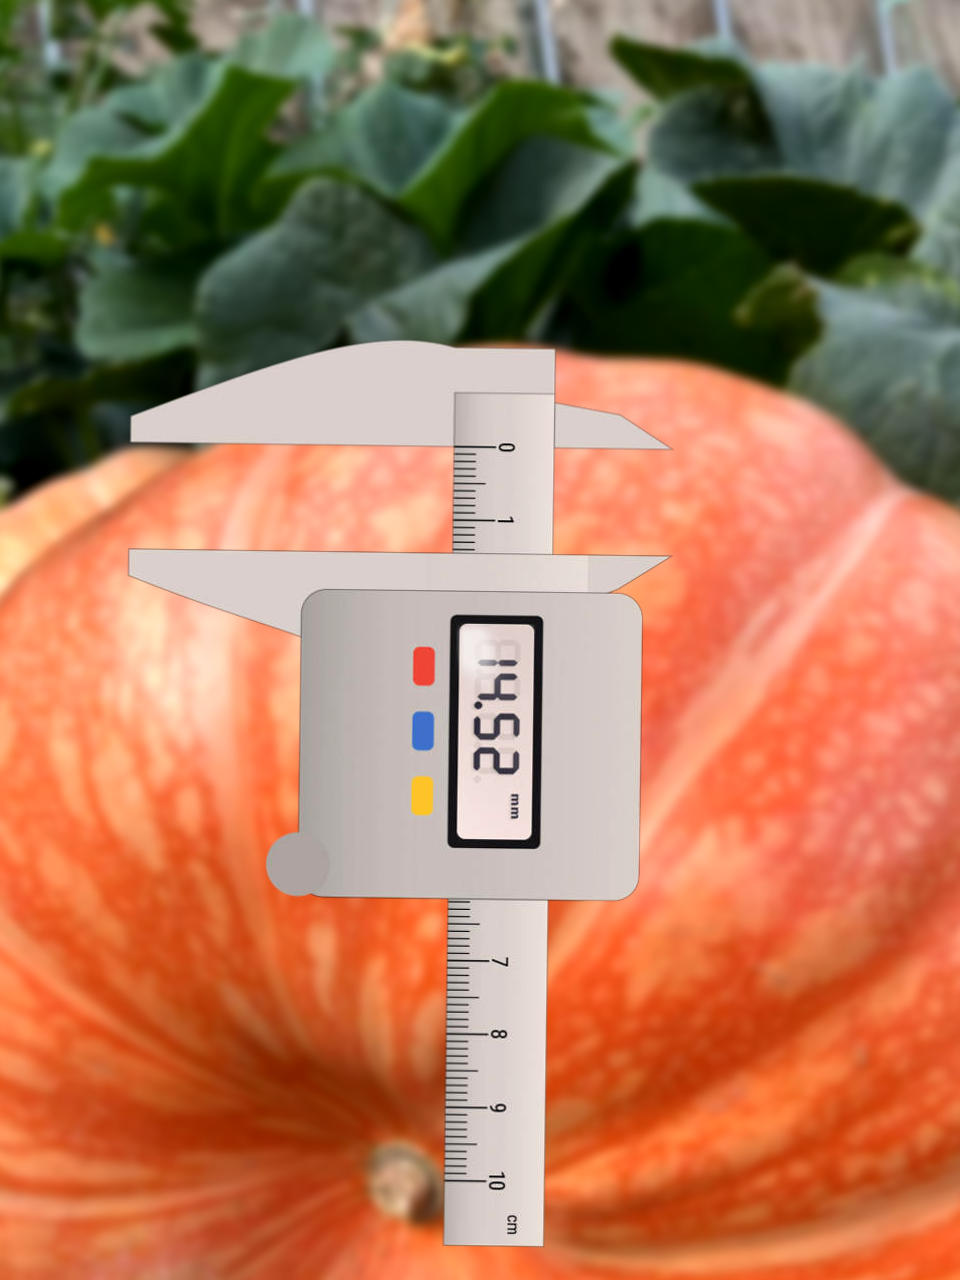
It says 14.52
